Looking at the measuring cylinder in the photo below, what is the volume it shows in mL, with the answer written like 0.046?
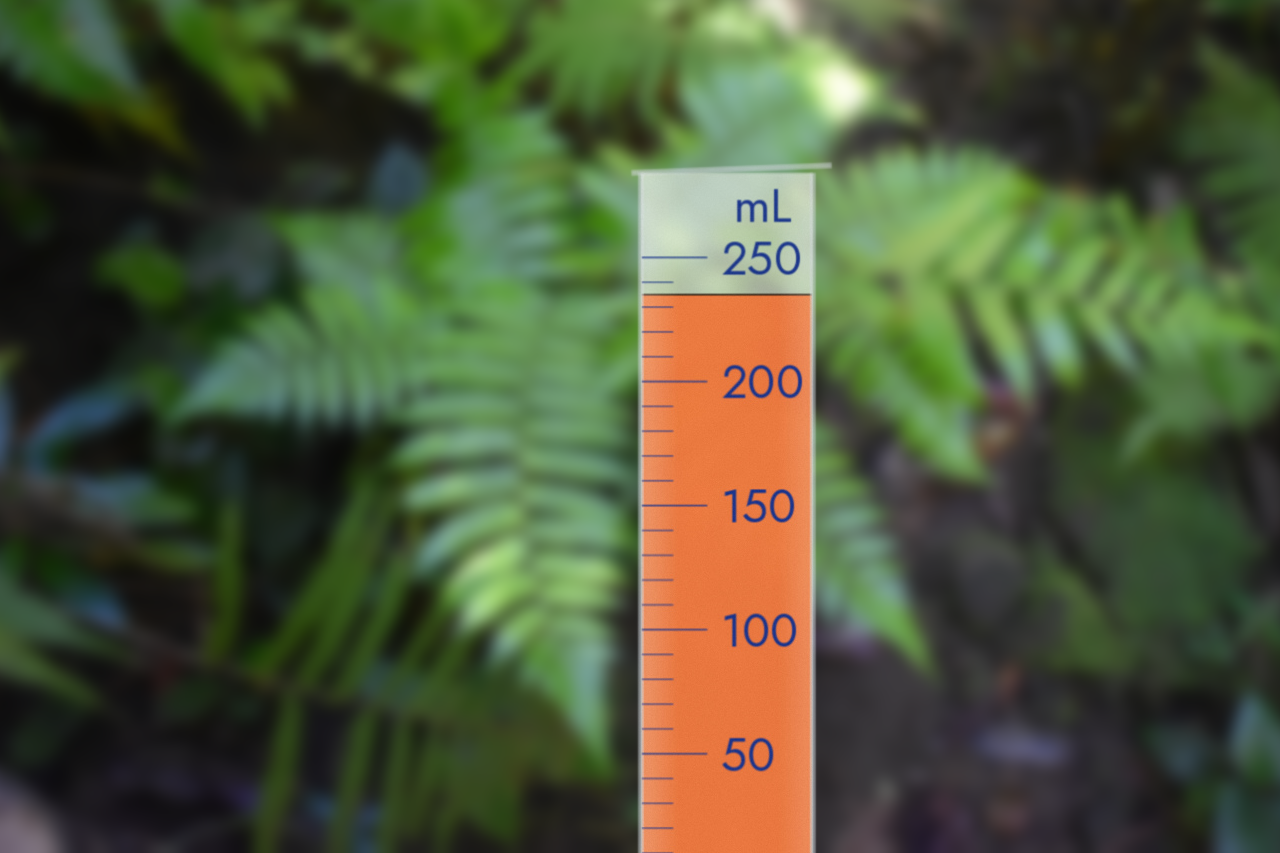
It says 235
